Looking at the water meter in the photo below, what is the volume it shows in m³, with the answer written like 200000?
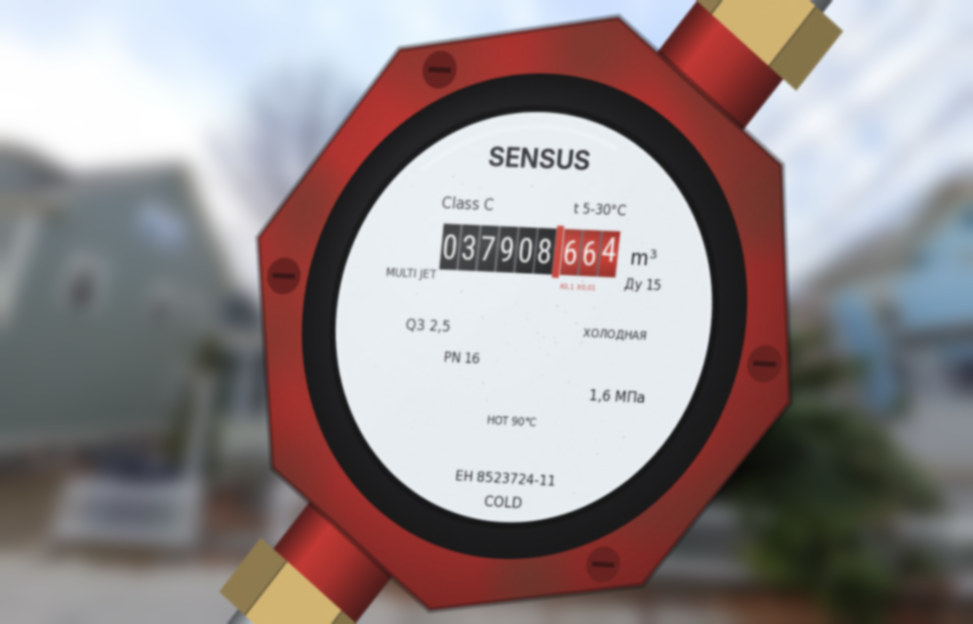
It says 37908.664
